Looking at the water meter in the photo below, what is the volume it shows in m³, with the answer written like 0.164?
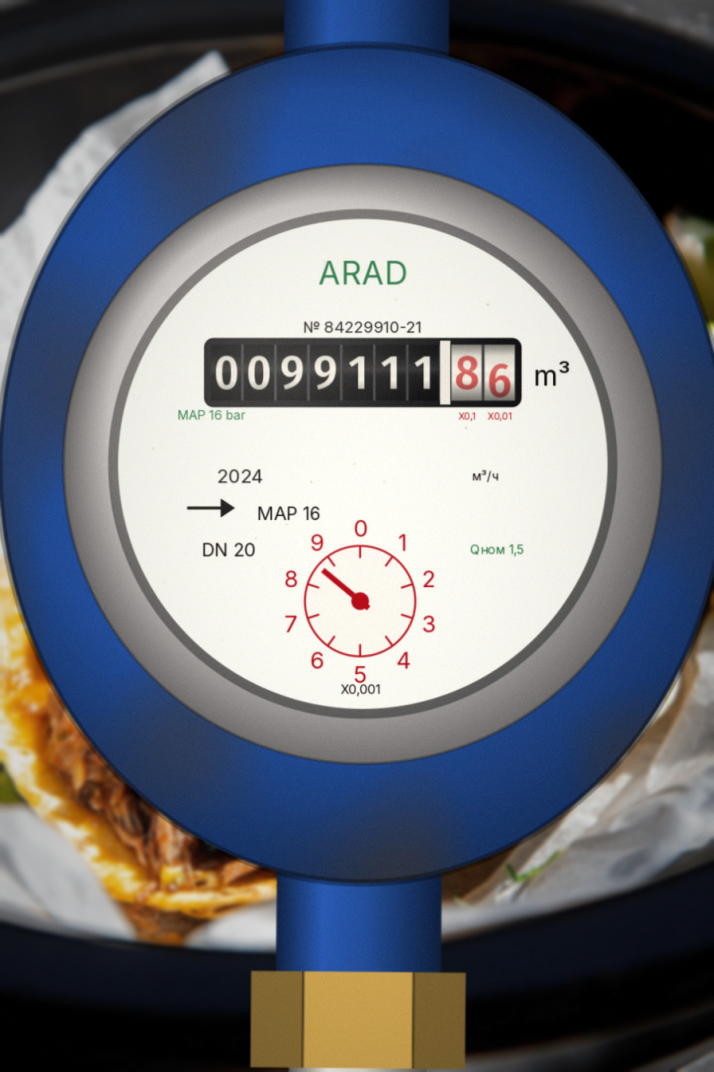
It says 99111.858
